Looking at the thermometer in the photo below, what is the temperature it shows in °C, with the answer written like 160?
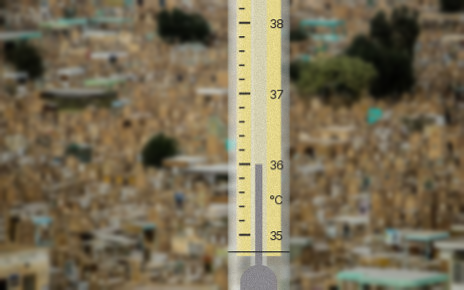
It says 36
